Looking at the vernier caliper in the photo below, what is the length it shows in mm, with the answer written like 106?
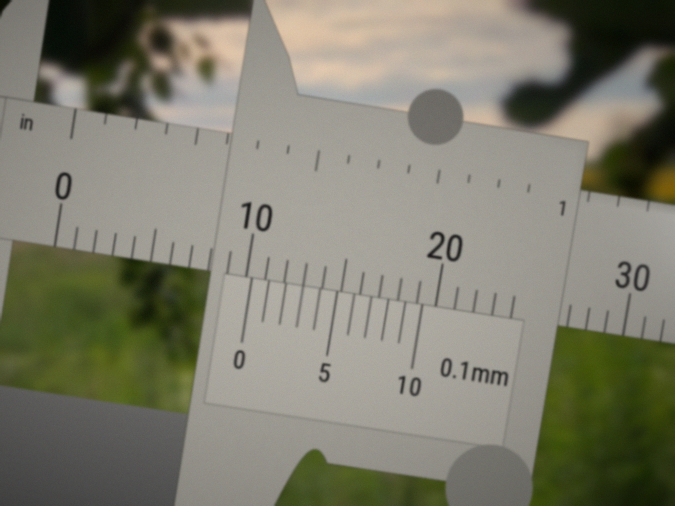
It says 10.3
